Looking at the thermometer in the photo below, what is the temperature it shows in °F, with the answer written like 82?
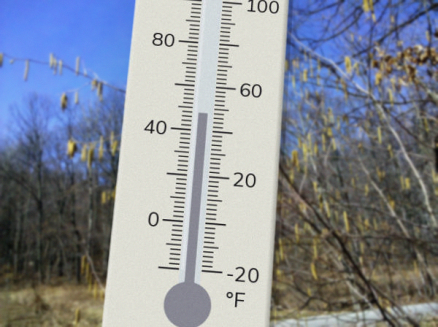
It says 48
